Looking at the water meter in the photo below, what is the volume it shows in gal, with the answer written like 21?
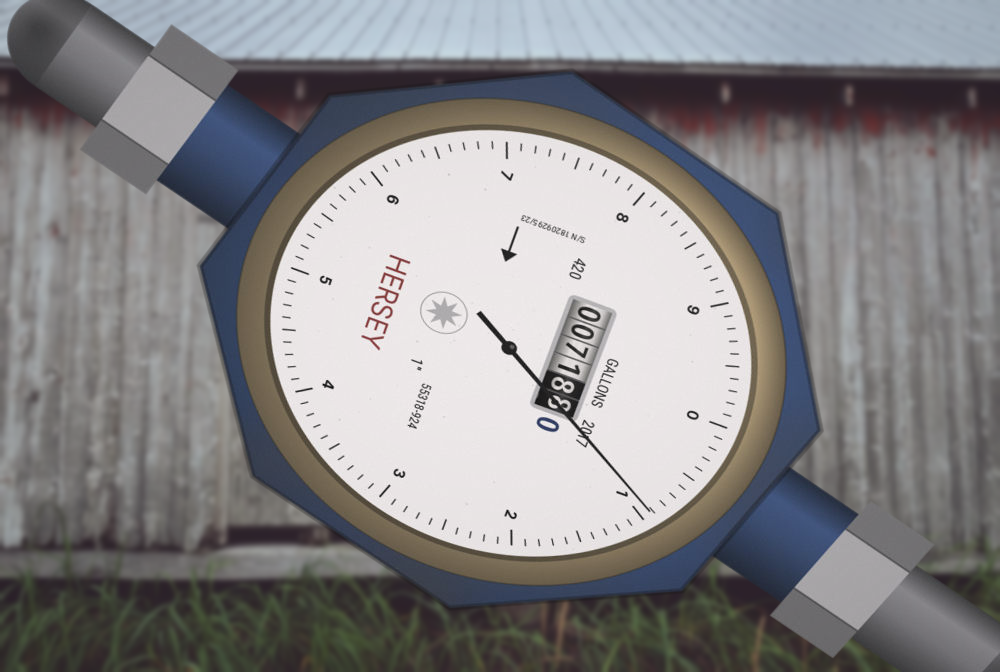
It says 71880.9
